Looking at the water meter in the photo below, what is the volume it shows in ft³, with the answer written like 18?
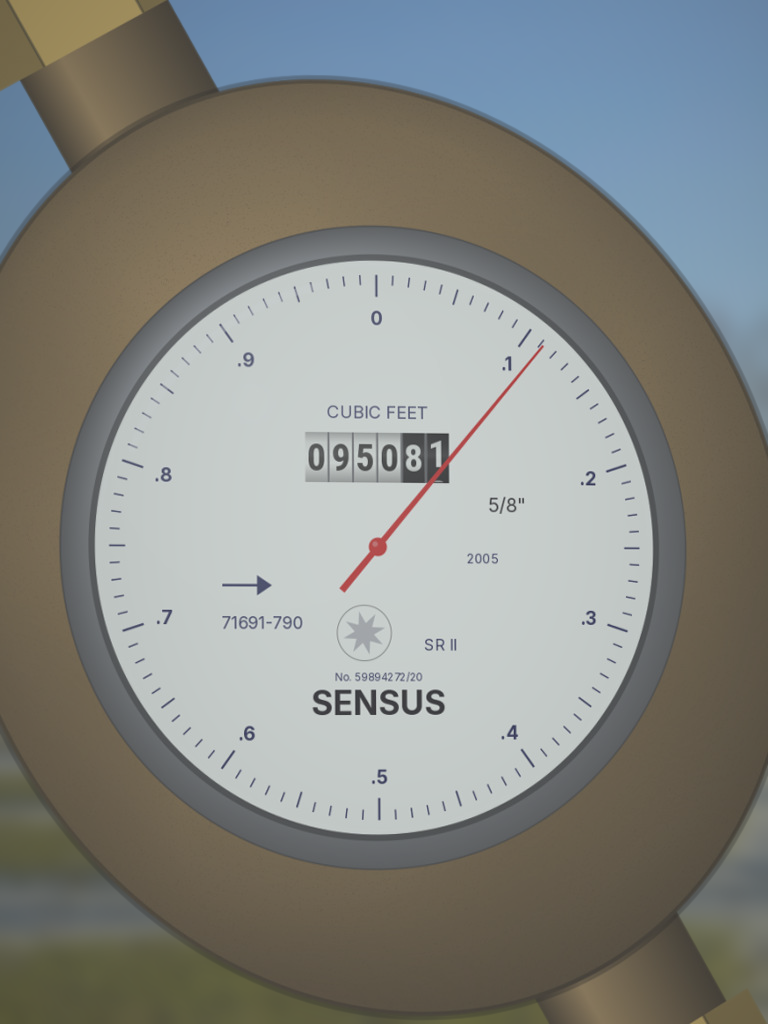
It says 95081.11
